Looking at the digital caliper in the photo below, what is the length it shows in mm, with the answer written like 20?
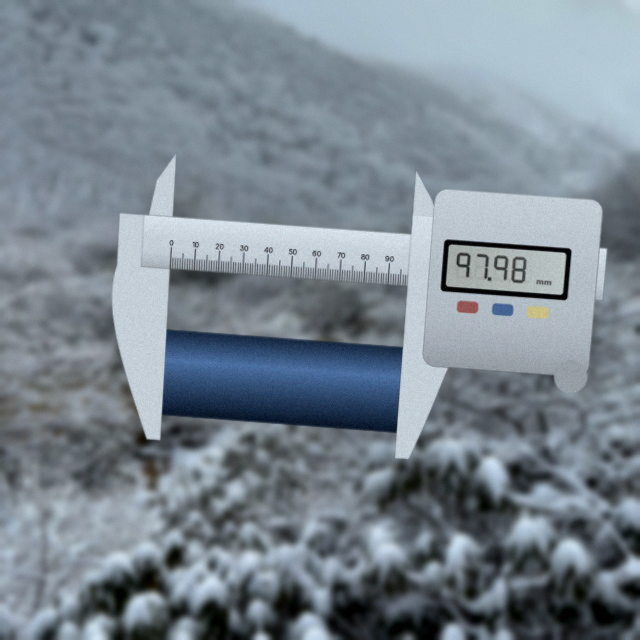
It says 97.98
